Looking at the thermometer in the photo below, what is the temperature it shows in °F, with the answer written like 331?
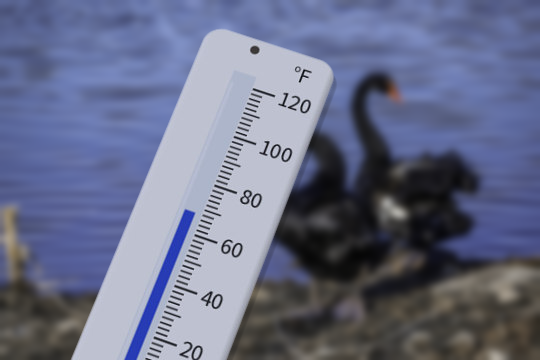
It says 68
